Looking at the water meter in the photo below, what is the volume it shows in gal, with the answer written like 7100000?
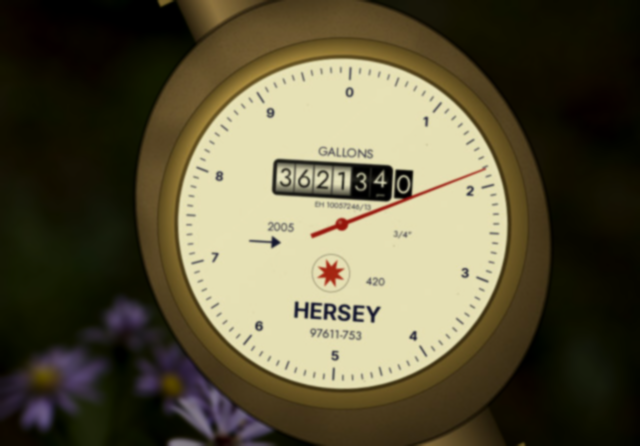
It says 3621341.8
